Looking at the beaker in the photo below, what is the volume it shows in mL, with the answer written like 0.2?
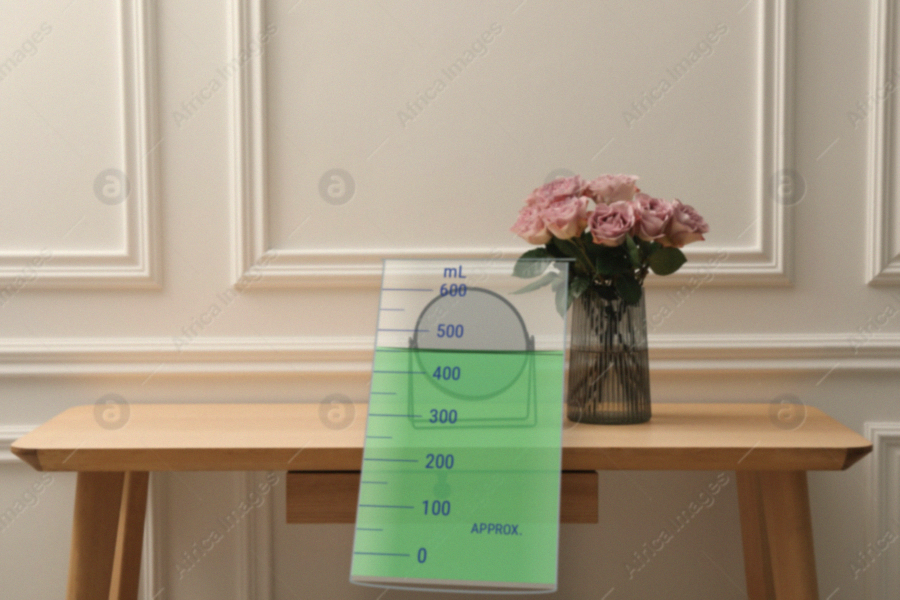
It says 450
